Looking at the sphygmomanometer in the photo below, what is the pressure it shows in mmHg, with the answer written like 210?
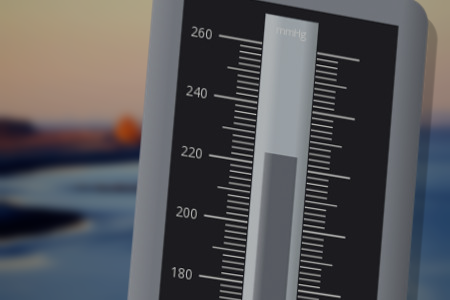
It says 224
